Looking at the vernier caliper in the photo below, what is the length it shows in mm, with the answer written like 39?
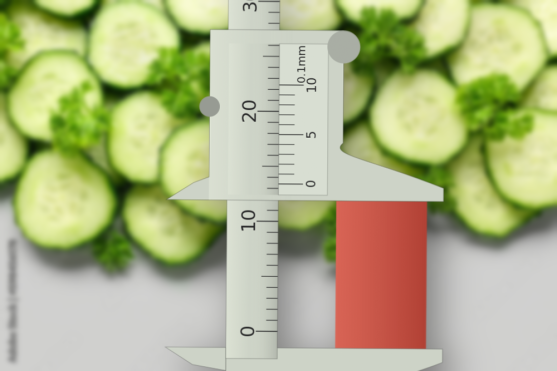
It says 13.4
